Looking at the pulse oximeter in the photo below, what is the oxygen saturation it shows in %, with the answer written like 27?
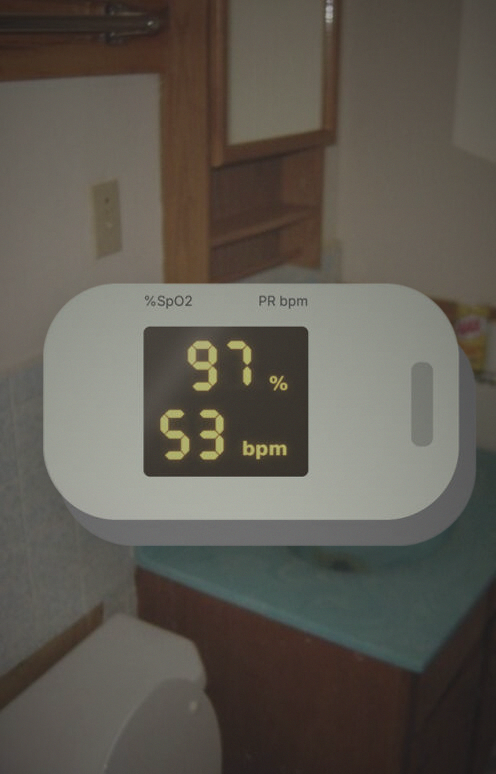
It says 97
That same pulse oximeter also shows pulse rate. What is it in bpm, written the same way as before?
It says 53
